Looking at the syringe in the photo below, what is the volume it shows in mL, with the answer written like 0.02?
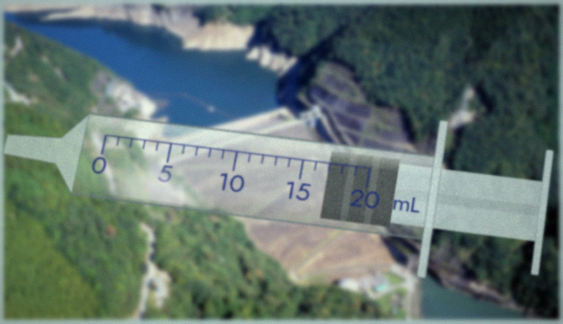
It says 17
